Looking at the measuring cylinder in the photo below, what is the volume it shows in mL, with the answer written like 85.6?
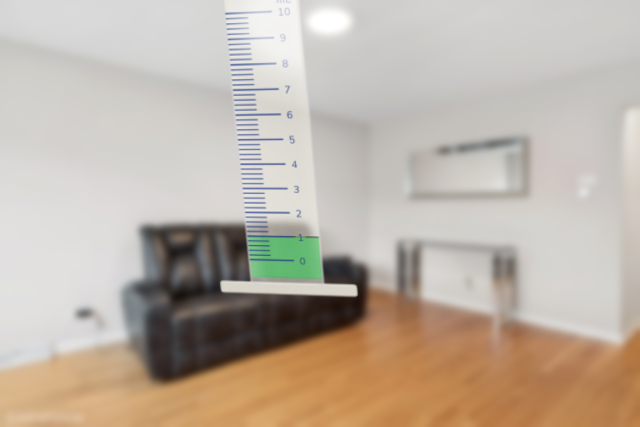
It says 1
